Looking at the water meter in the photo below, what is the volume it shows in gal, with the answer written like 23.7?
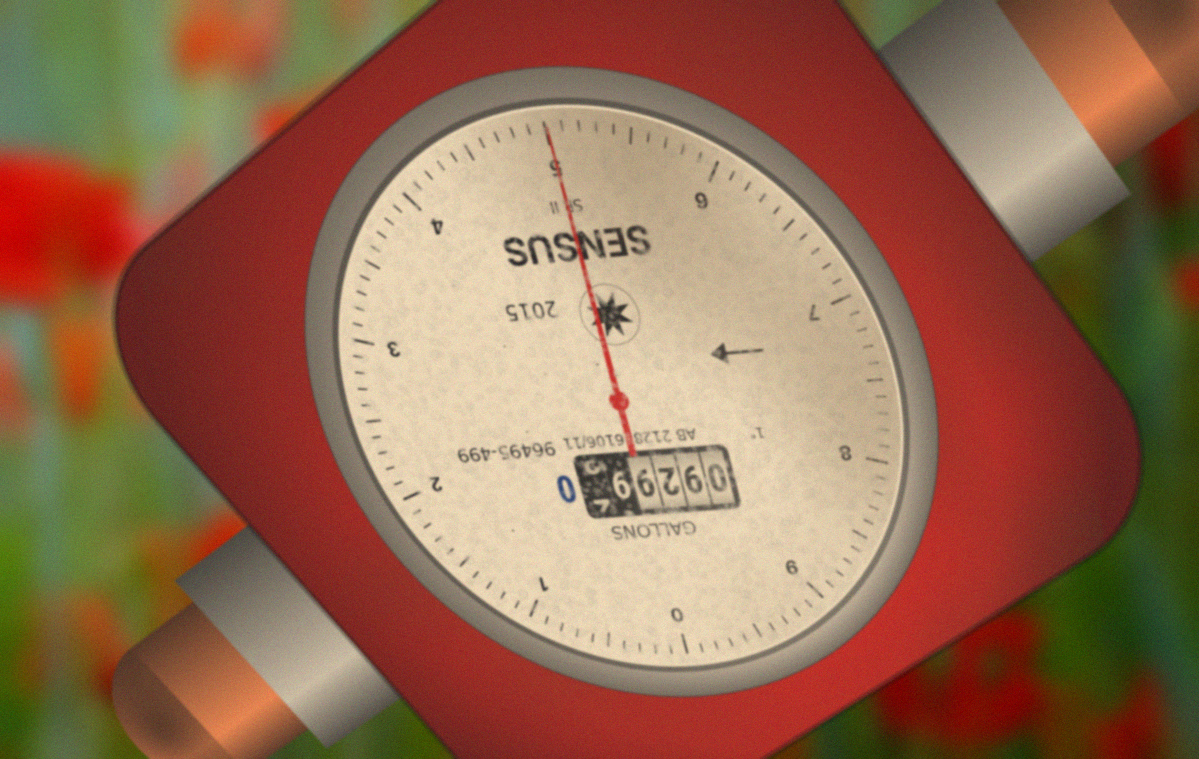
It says 929925.0
